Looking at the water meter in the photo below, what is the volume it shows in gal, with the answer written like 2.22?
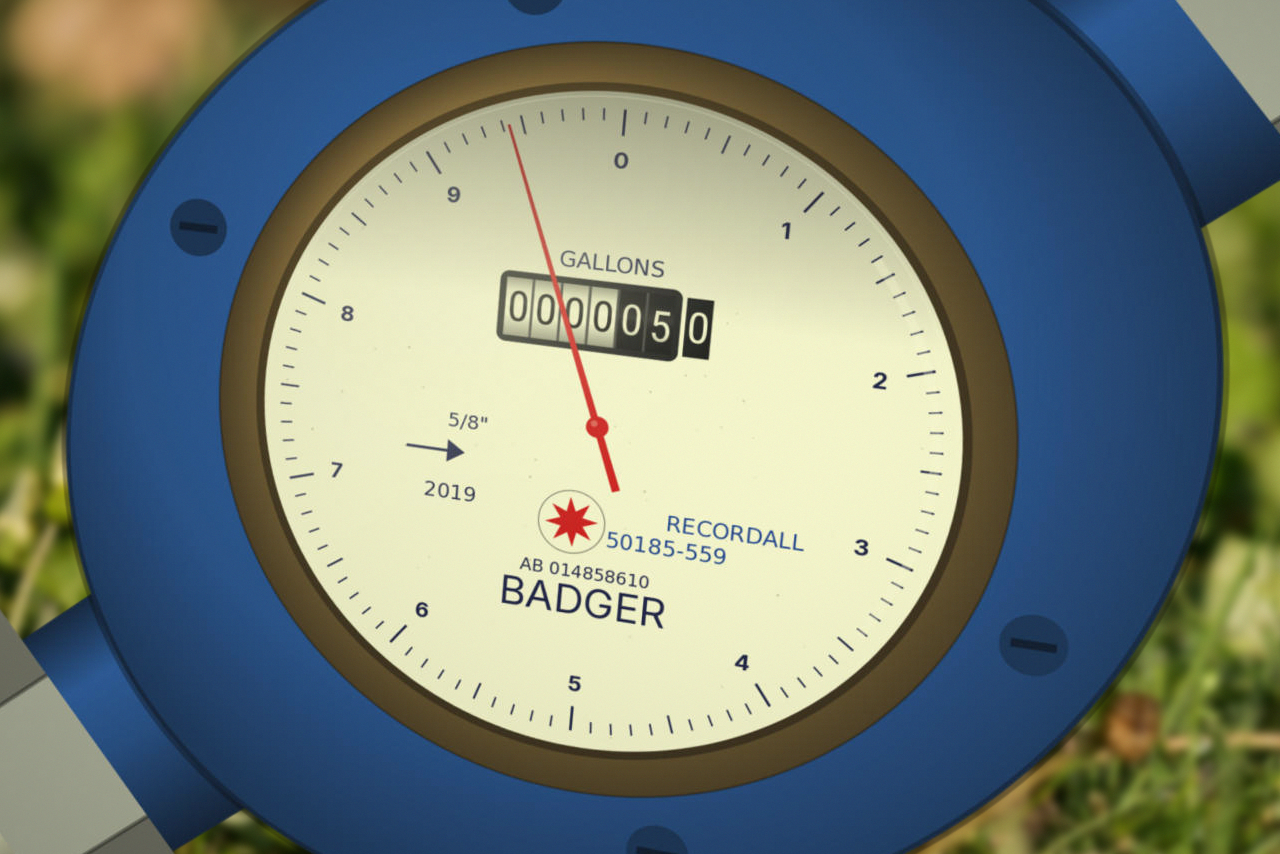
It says 49.4
